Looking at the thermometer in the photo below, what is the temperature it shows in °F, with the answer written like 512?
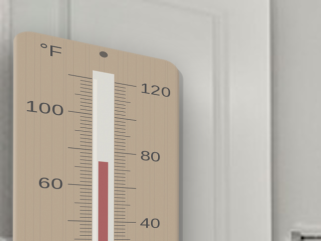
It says 74
